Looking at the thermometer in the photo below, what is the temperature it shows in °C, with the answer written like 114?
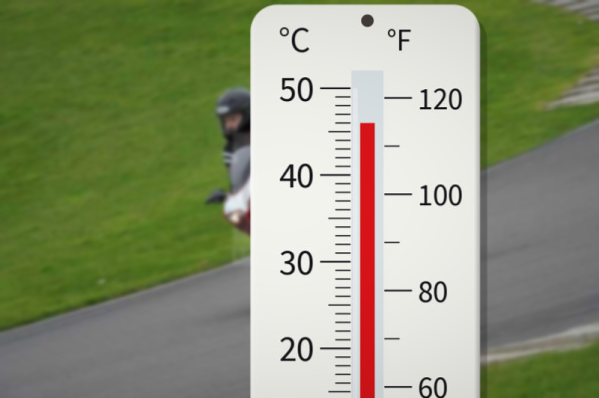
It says 46
